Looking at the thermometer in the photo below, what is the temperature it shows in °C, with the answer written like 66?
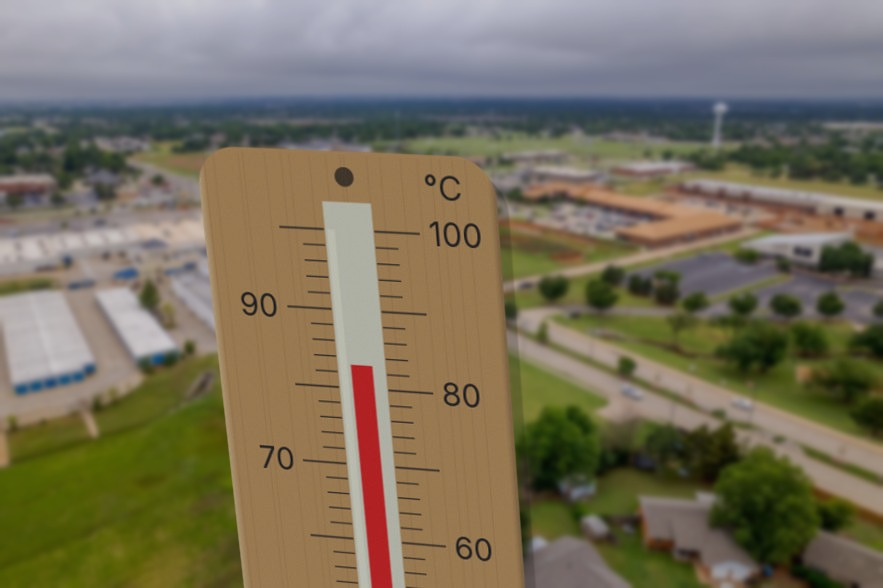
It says 83
